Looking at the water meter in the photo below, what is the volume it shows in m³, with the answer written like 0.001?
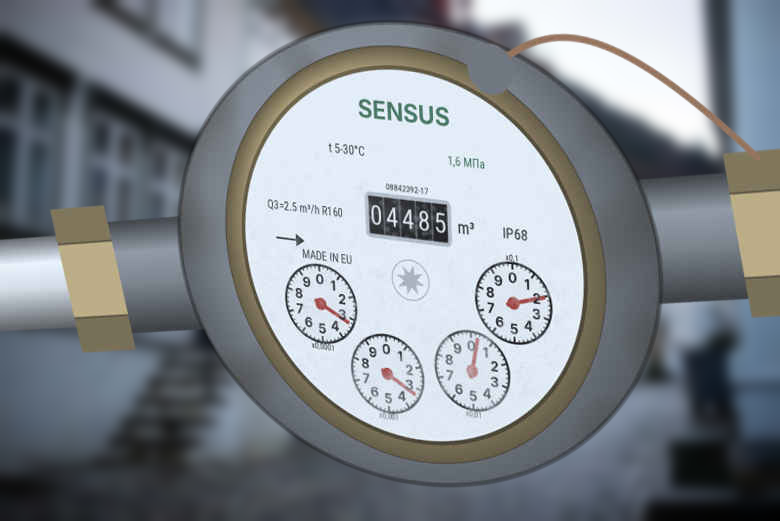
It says 4485.2033
